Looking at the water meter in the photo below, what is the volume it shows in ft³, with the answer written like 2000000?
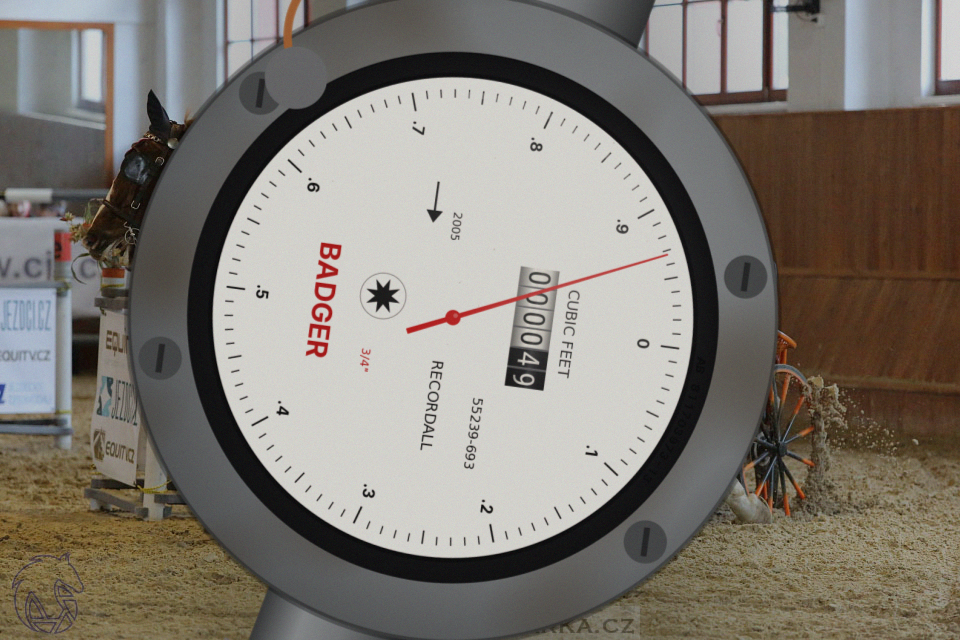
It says 48.93
